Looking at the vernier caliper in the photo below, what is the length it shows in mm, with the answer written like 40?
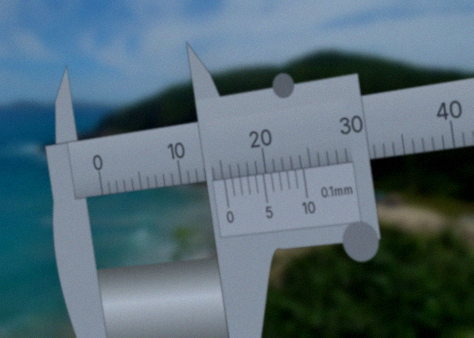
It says 15.2
